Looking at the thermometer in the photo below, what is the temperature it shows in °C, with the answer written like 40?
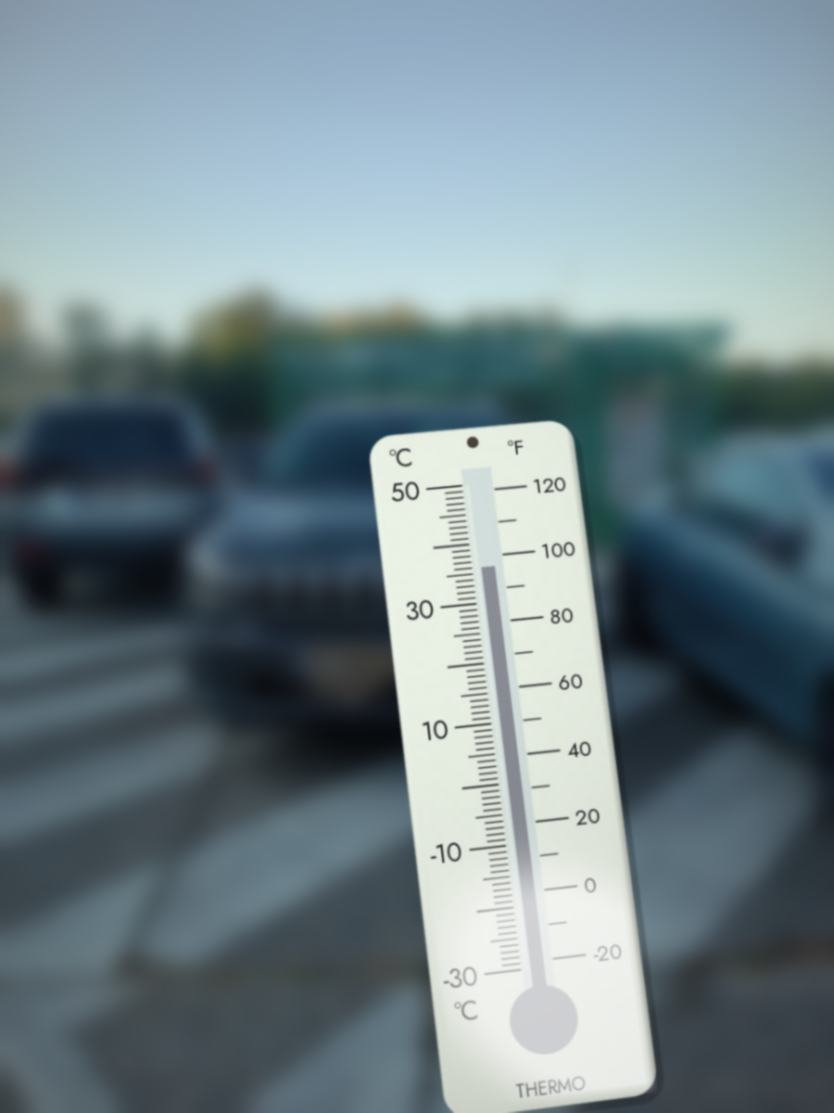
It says 36
